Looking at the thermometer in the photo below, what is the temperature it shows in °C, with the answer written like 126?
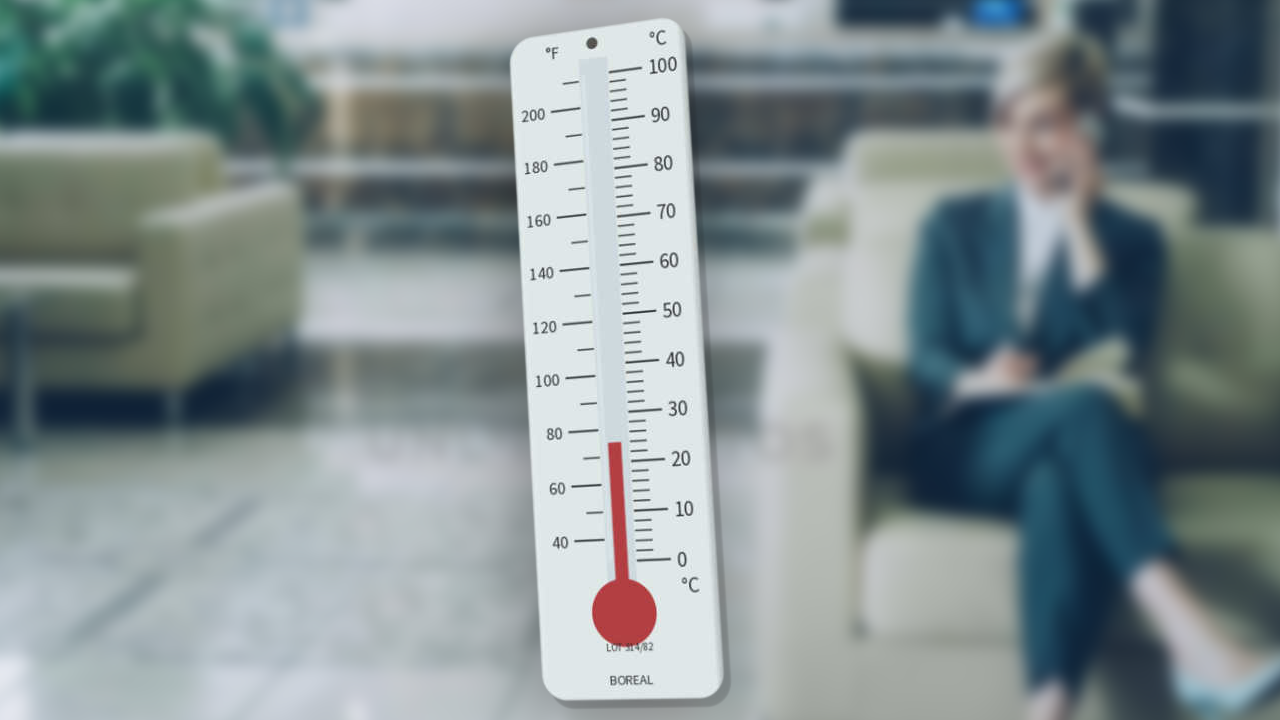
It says 24
